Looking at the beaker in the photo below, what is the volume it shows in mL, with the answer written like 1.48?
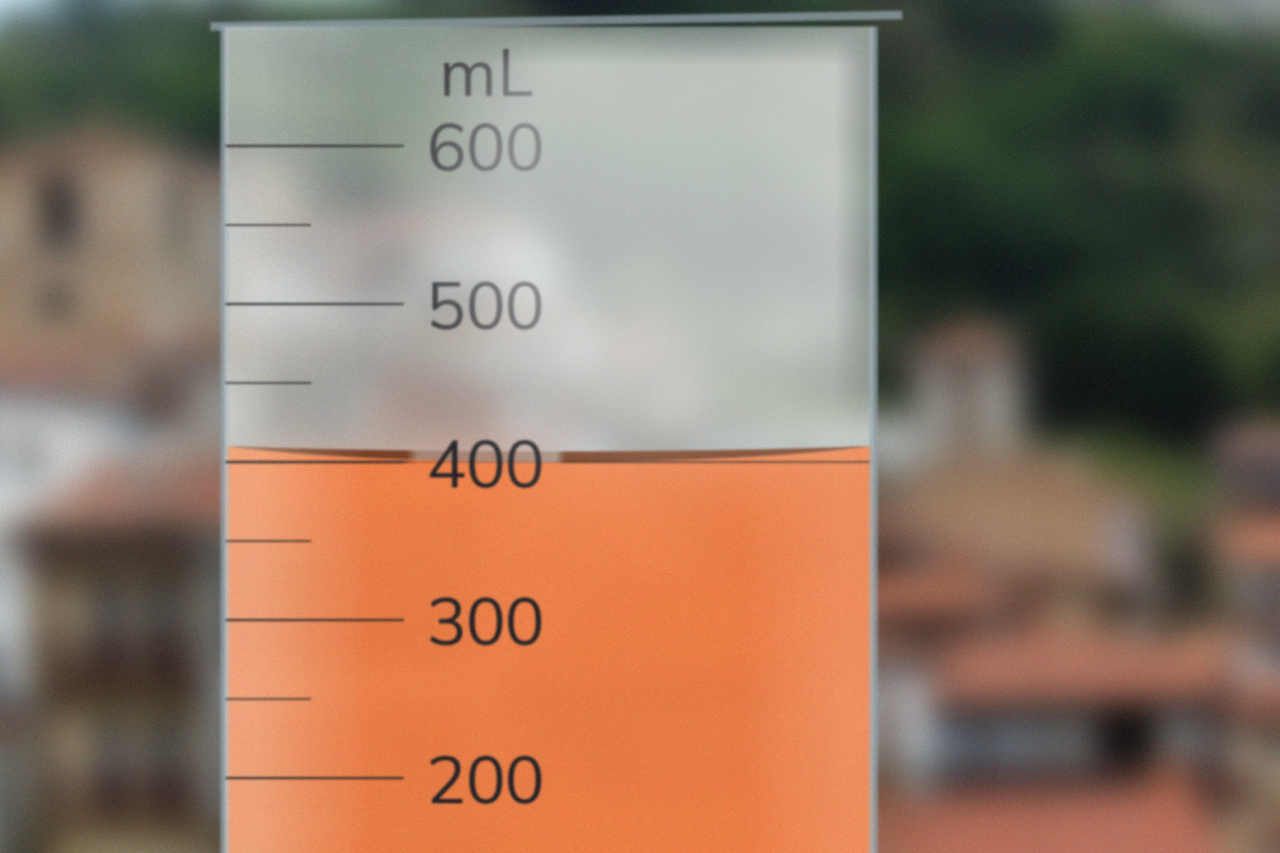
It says 400
